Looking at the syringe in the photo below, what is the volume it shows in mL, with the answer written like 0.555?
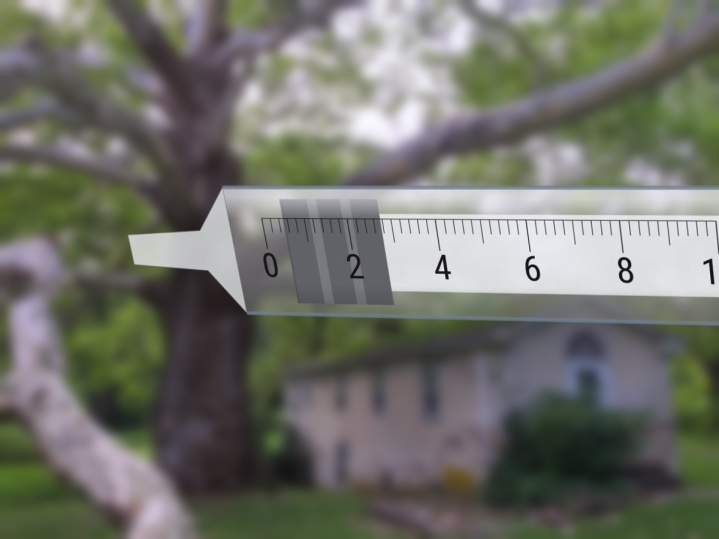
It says 0.5
